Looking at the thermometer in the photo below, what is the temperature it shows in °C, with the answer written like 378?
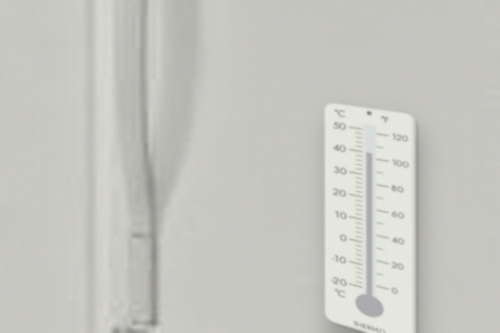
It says 40
